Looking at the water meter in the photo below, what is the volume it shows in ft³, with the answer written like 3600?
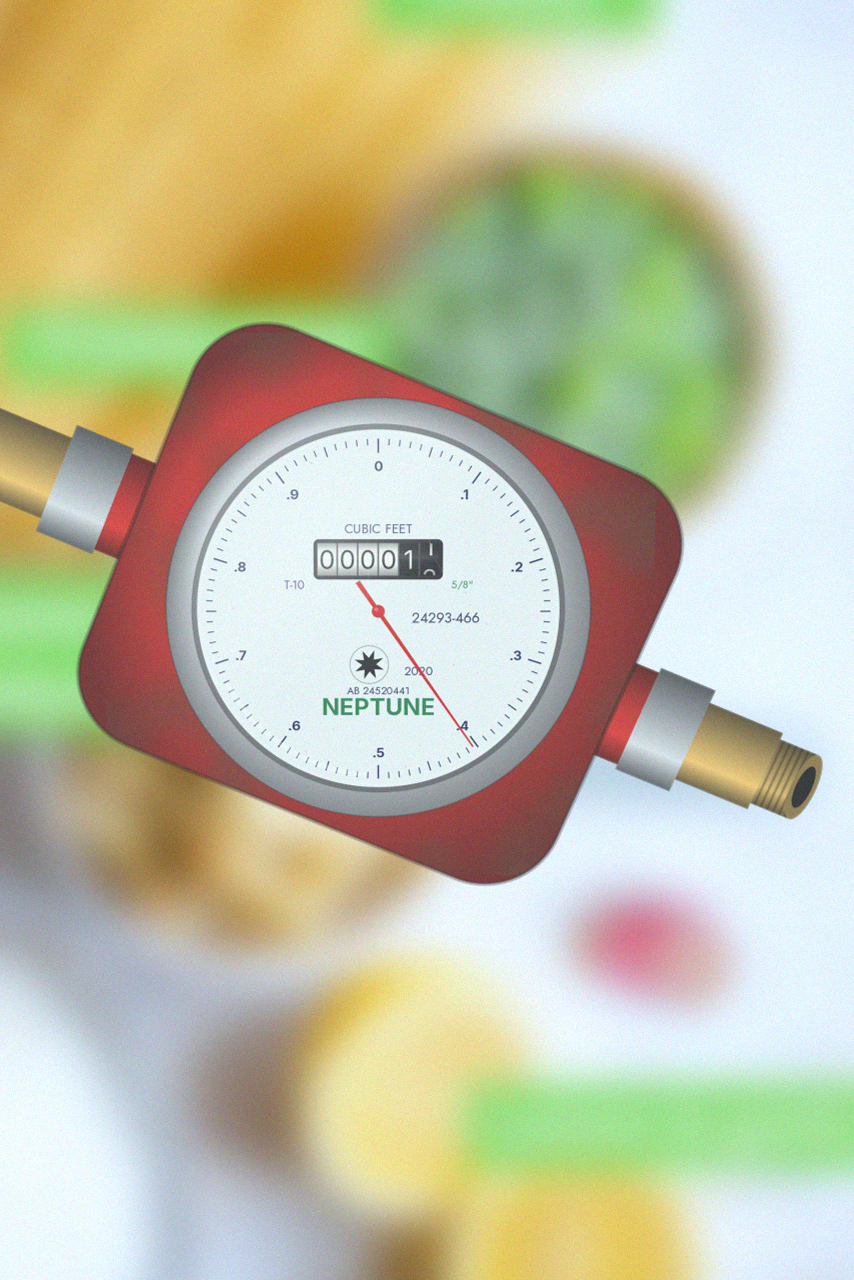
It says 11.40
